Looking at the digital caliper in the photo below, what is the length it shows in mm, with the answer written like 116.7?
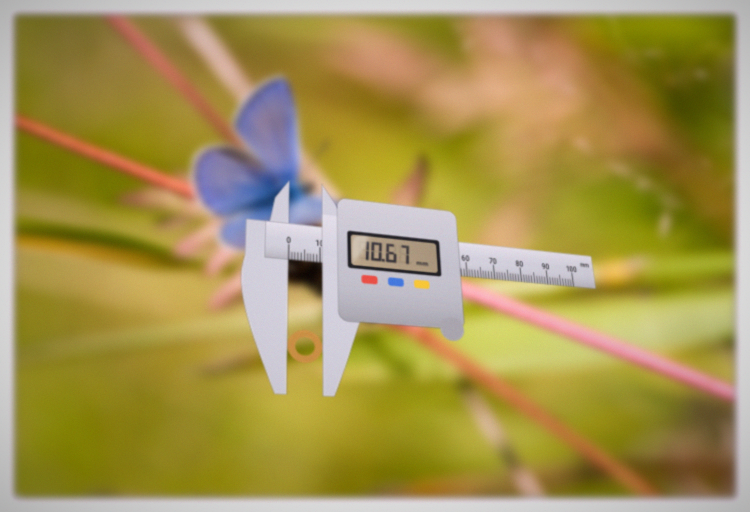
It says 10.67
